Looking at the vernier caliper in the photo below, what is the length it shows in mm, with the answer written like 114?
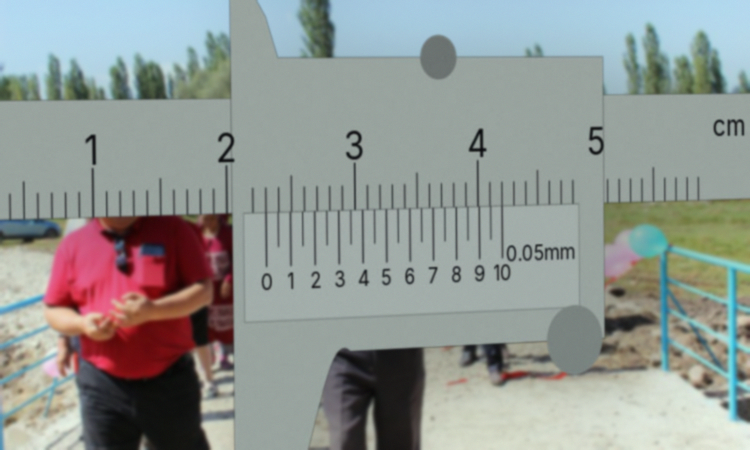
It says 23.0
